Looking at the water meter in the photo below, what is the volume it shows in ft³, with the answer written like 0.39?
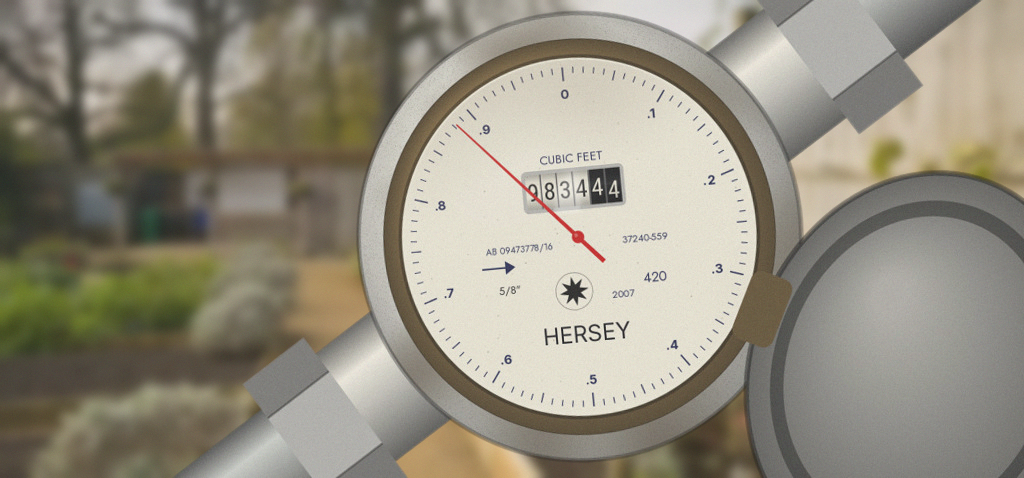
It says 983443.88
